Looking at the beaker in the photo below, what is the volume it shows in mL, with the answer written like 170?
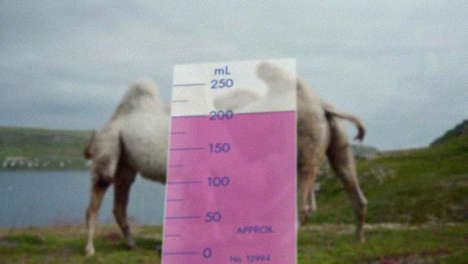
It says 200
